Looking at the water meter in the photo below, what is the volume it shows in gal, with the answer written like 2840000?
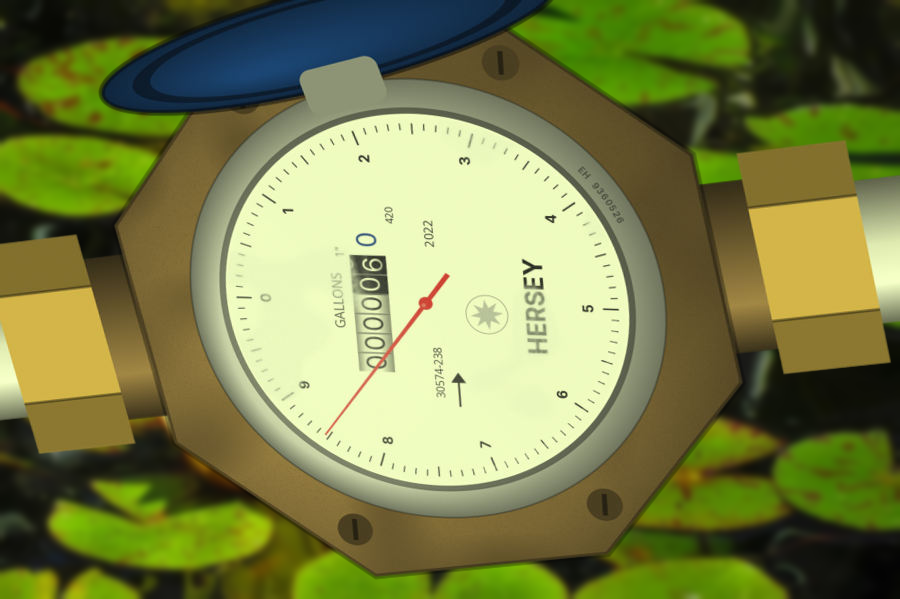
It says 58.5
